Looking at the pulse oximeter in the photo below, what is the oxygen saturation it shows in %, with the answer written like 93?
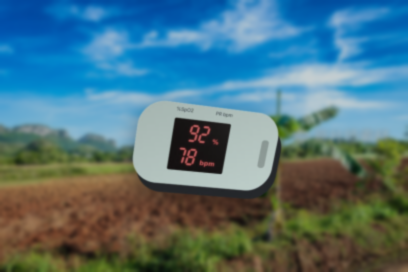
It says 92
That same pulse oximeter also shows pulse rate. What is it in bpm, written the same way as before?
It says 78
